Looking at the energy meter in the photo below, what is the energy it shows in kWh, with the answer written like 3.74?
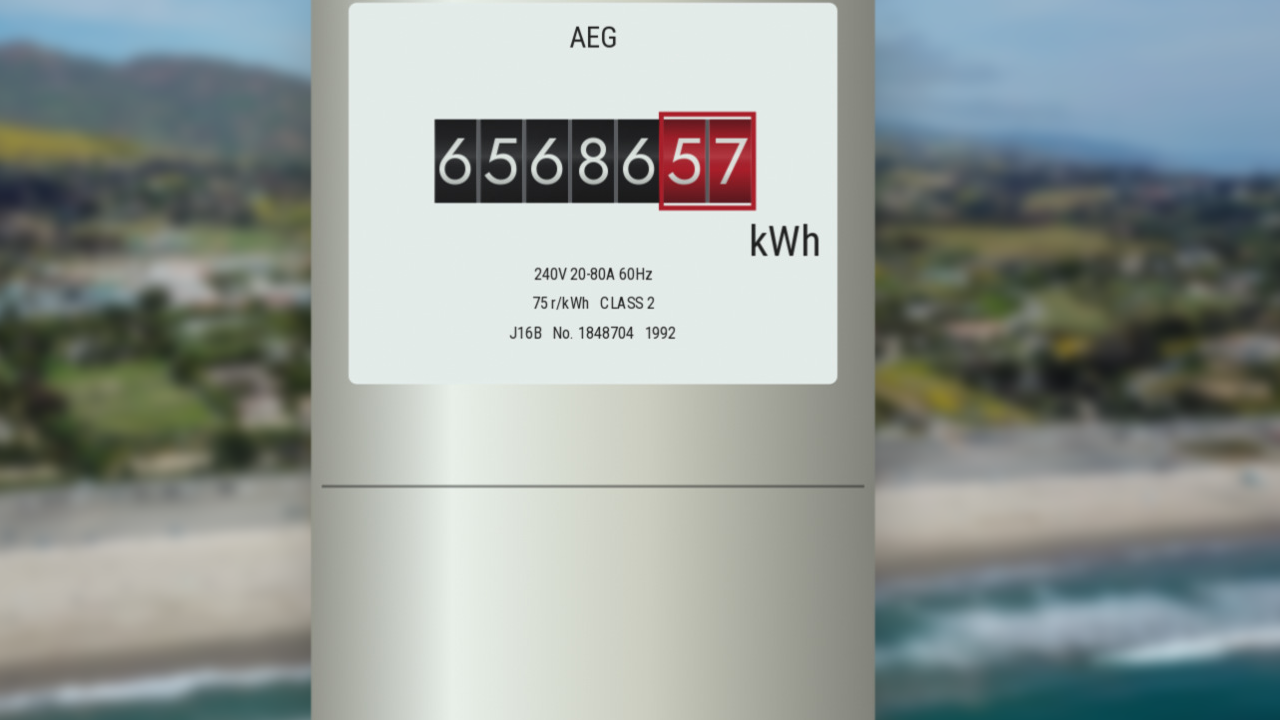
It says 65686.57
